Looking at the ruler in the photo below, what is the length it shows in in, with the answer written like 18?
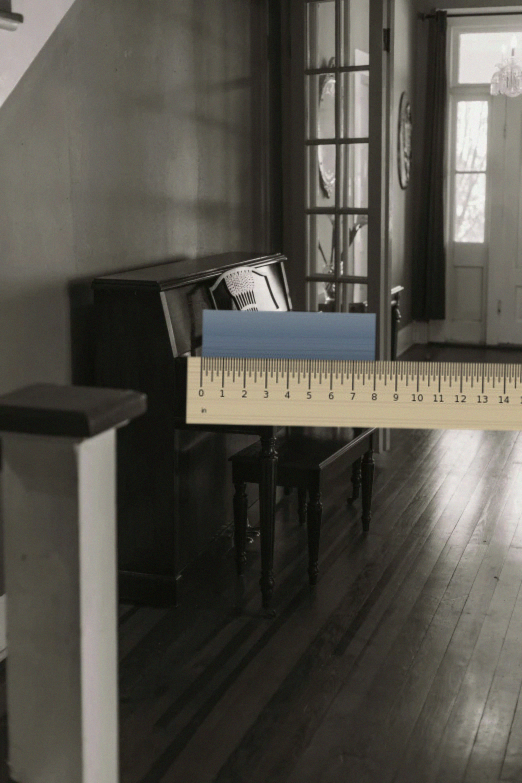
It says 8
